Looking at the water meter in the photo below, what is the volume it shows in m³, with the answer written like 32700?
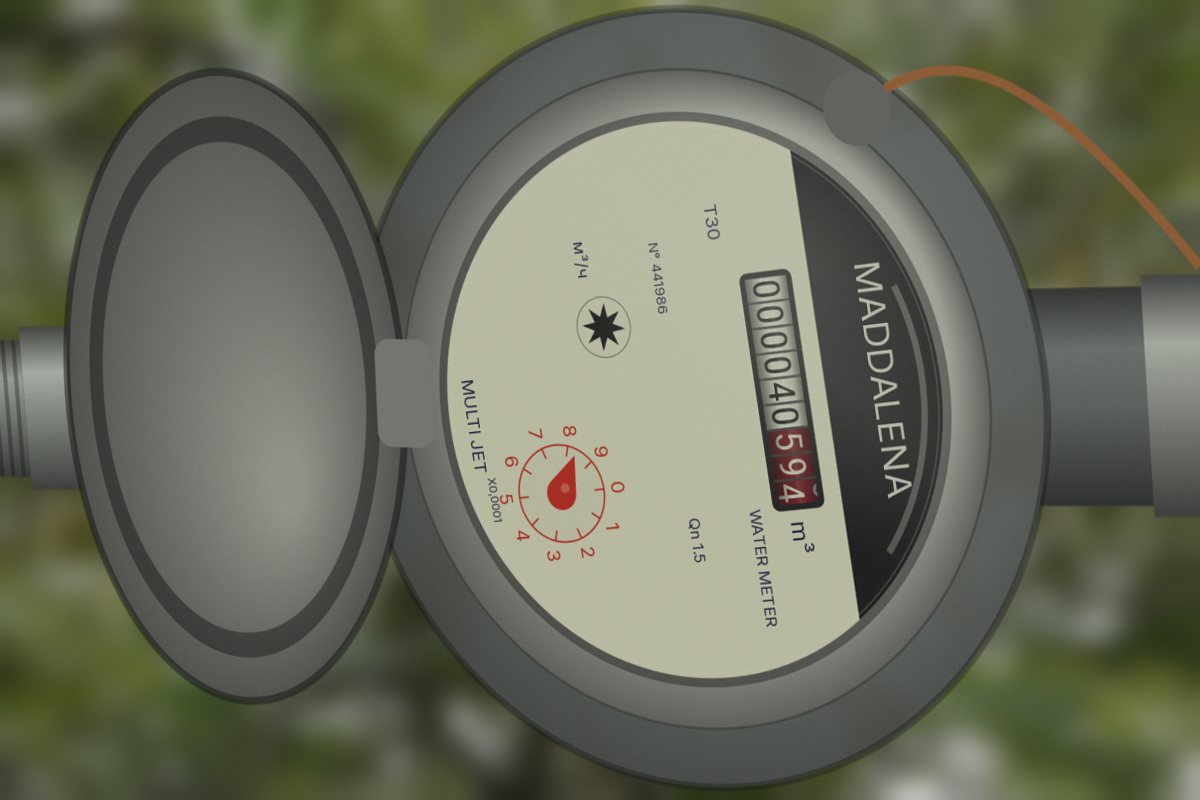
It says 40.5938
